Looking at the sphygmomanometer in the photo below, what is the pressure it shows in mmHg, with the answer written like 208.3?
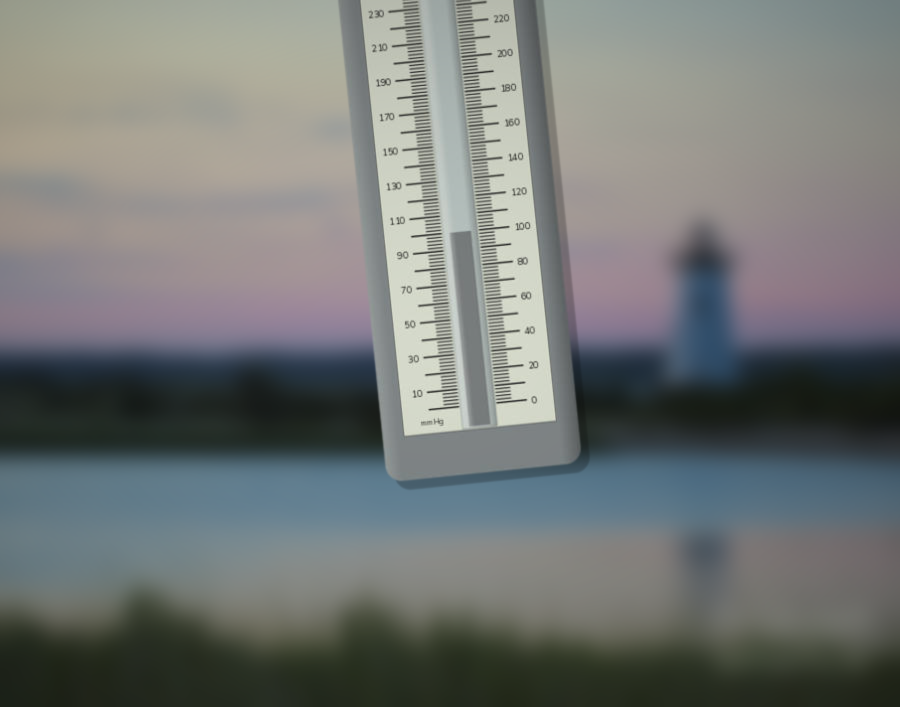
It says 100
